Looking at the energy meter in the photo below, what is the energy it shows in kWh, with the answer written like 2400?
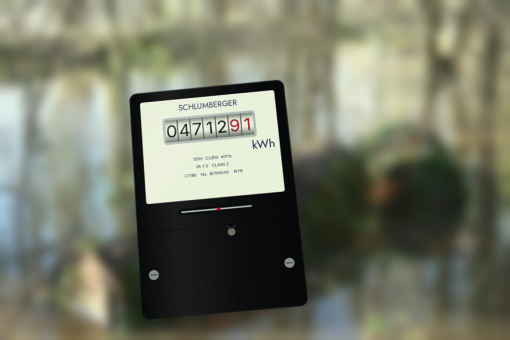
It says 4712.91
